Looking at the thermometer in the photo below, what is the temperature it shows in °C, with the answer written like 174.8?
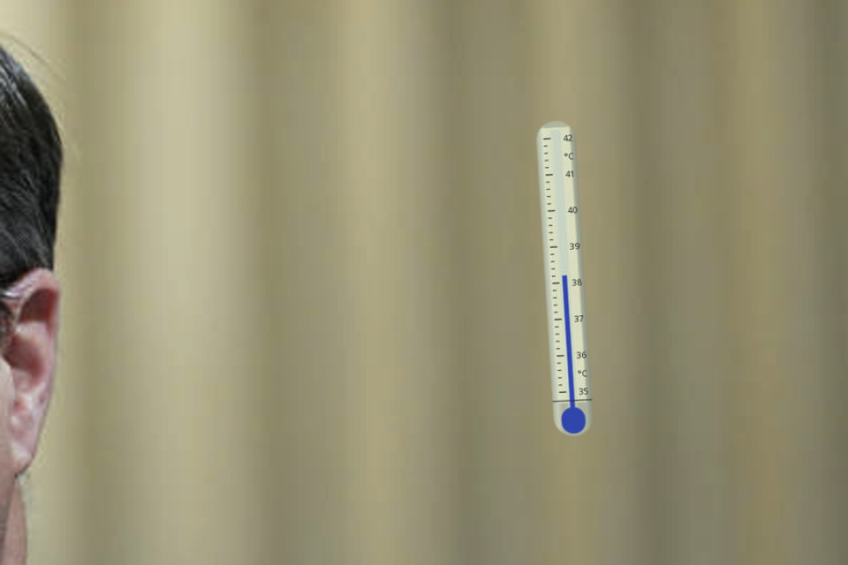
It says 38.2
